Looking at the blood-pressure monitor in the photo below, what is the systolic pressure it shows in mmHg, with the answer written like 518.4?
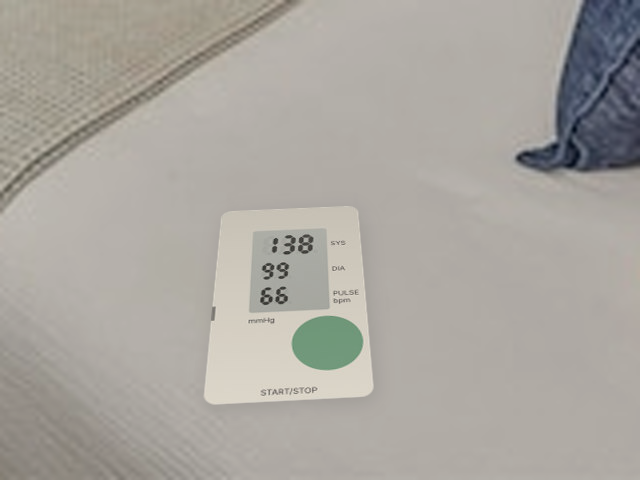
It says 138
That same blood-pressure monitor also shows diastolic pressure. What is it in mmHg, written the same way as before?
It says 99
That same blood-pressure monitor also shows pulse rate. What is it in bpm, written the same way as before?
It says 66
